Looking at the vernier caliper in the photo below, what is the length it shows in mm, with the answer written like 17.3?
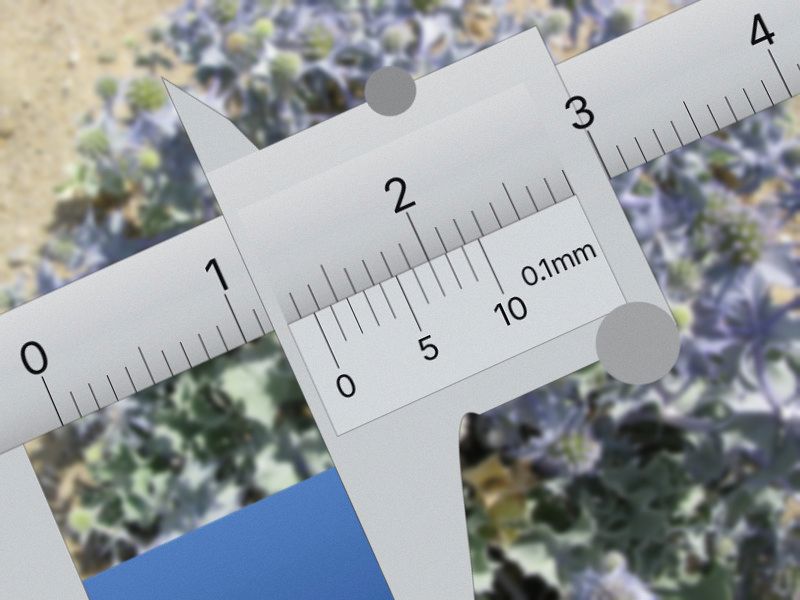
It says 13.7
